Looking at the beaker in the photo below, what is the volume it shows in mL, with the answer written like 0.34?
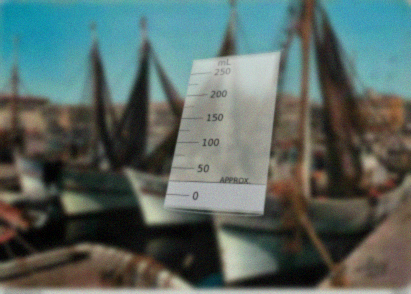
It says 25
